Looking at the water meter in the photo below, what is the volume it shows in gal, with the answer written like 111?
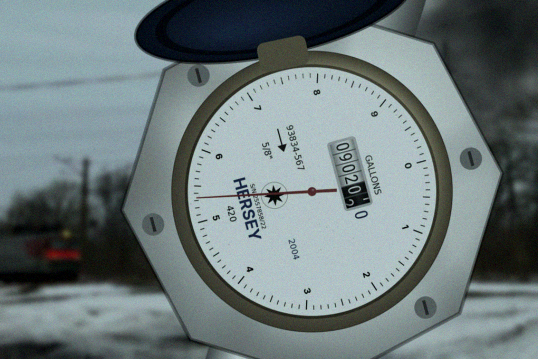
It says 902015.3
